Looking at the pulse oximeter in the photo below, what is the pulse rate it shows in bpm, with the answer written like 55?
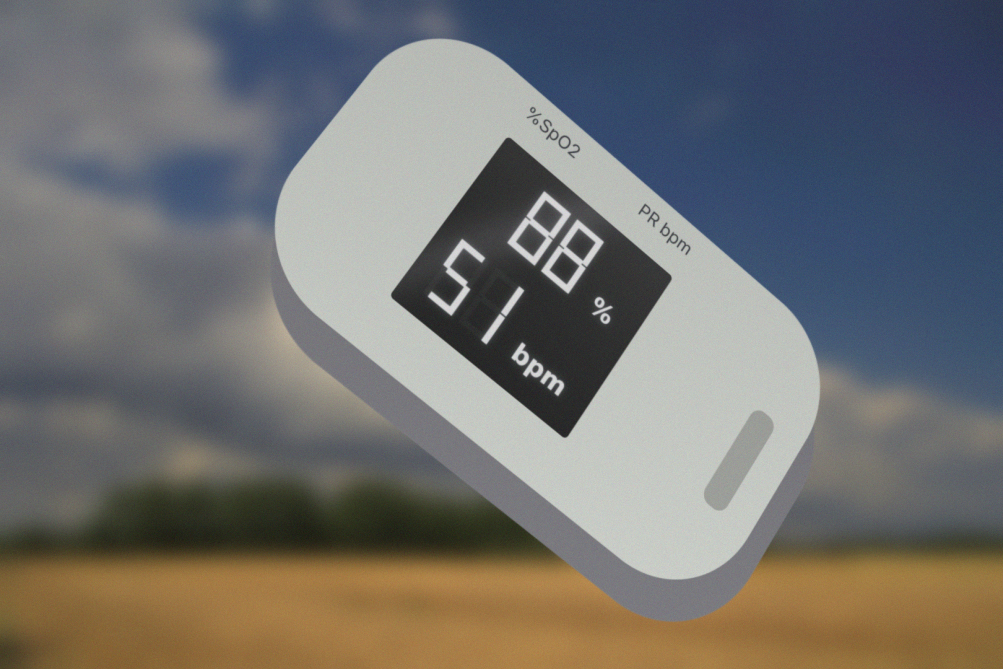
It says 51
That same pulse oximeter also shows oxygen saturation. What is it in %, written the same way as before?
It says 88
